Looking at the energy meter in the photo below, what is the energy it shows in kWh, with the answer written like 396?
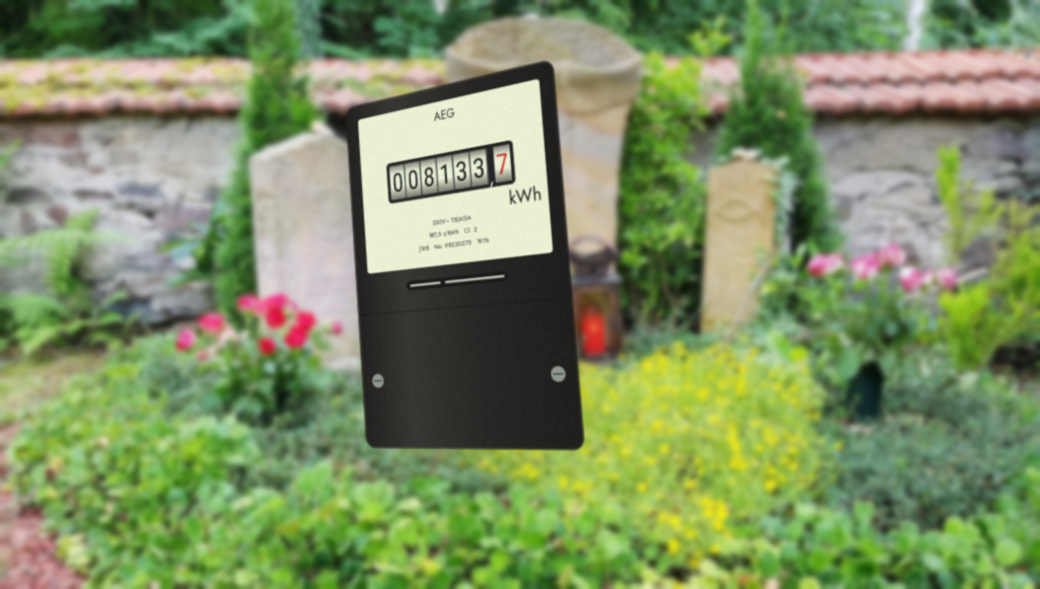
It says 8133.7
